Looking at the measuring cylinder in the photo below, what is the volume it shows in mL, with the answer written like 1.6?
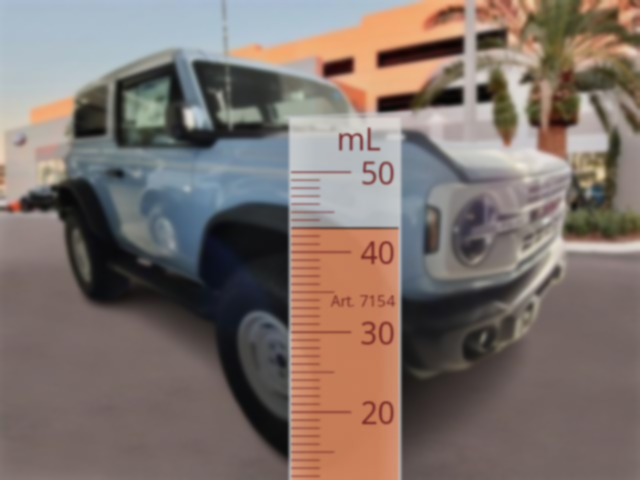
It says 43
